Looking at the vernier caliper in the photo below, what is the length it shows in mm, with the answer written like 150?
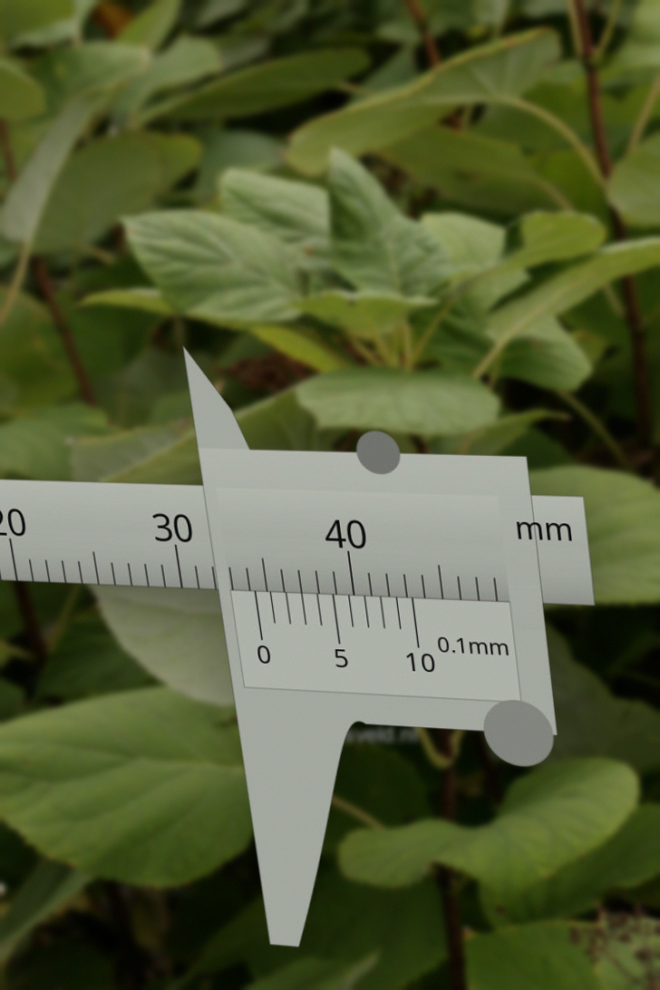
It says 34.3
